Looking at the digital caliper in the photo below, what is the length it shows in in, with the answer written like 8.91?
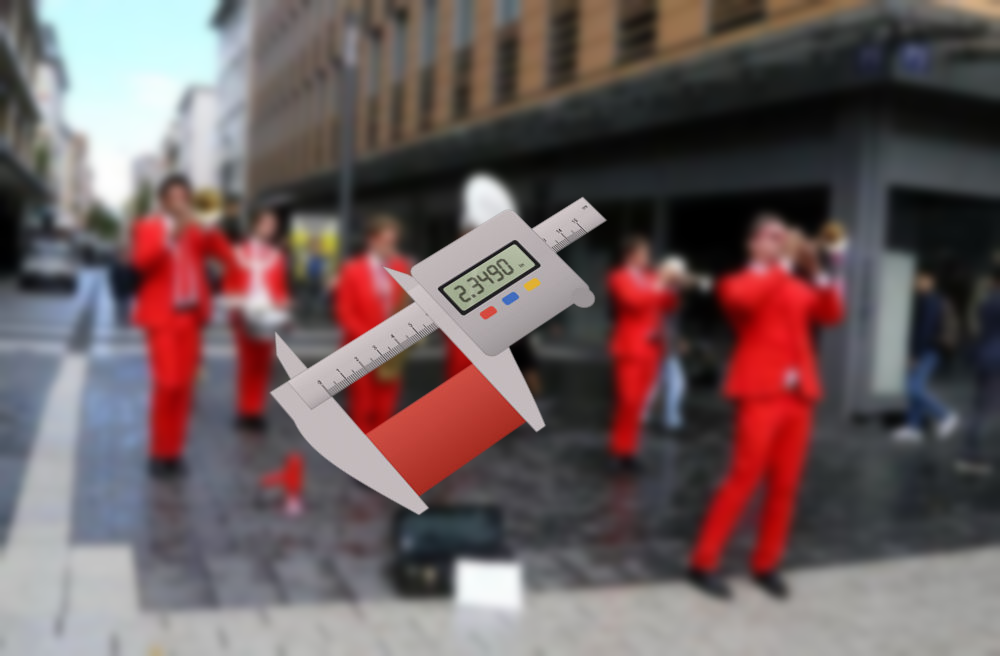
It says 2.3490
